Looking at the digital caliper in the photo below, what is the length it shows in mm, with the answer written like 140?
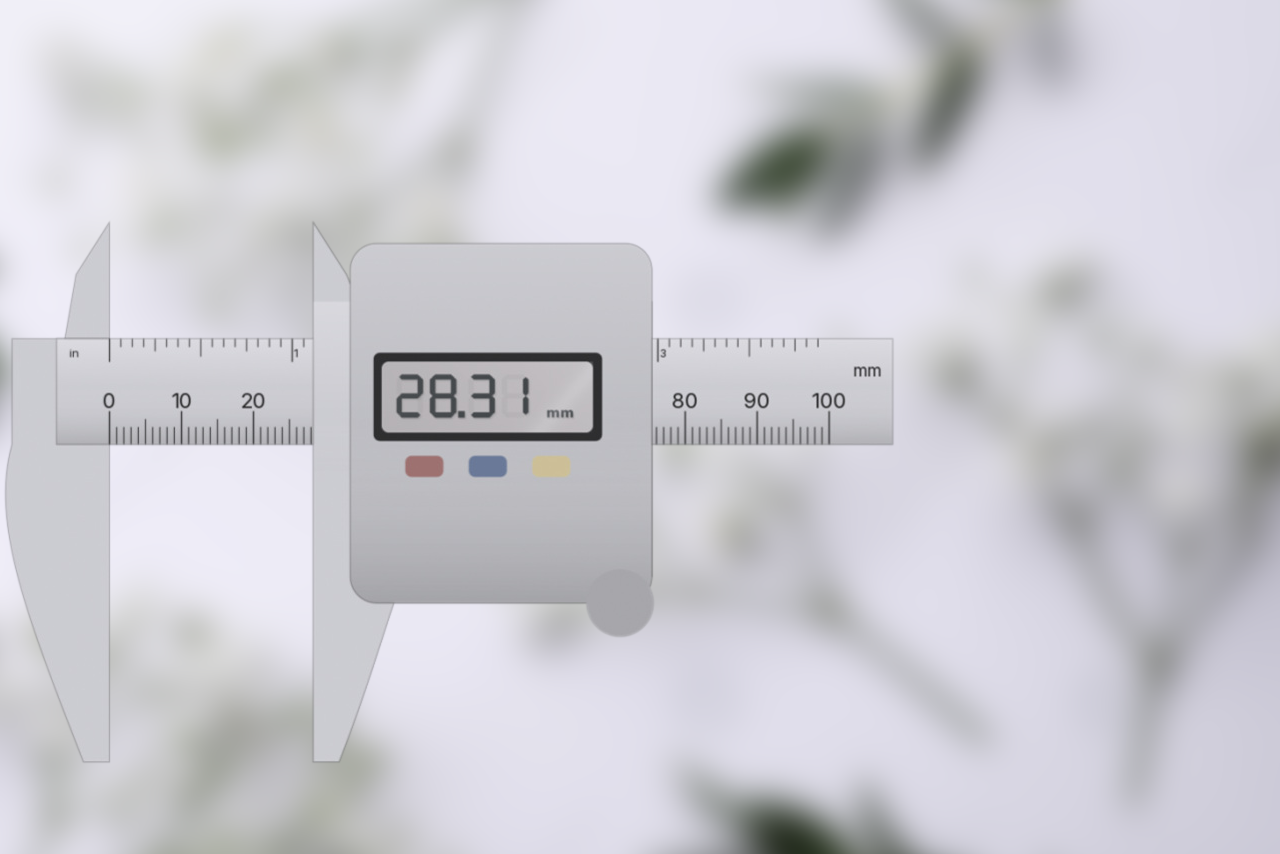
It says 28.31
